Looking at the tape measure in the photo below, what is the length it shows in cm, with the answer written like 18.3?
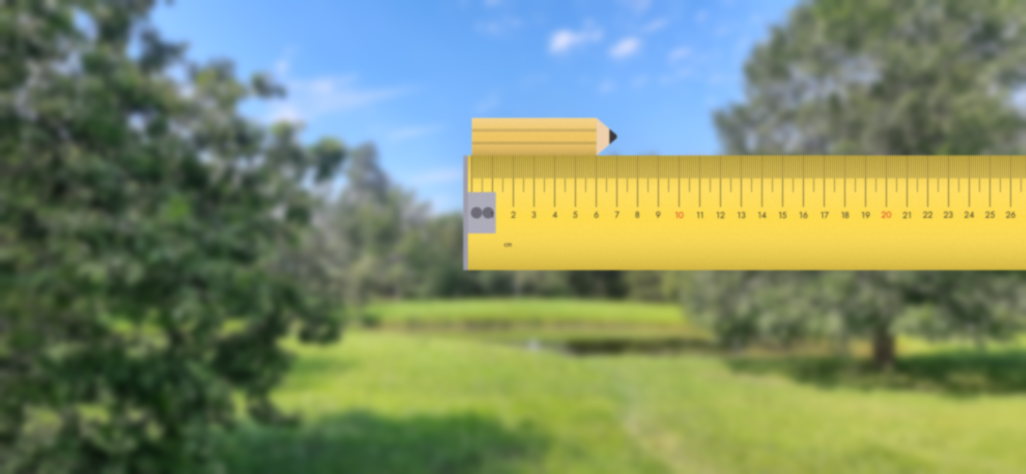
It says 7
